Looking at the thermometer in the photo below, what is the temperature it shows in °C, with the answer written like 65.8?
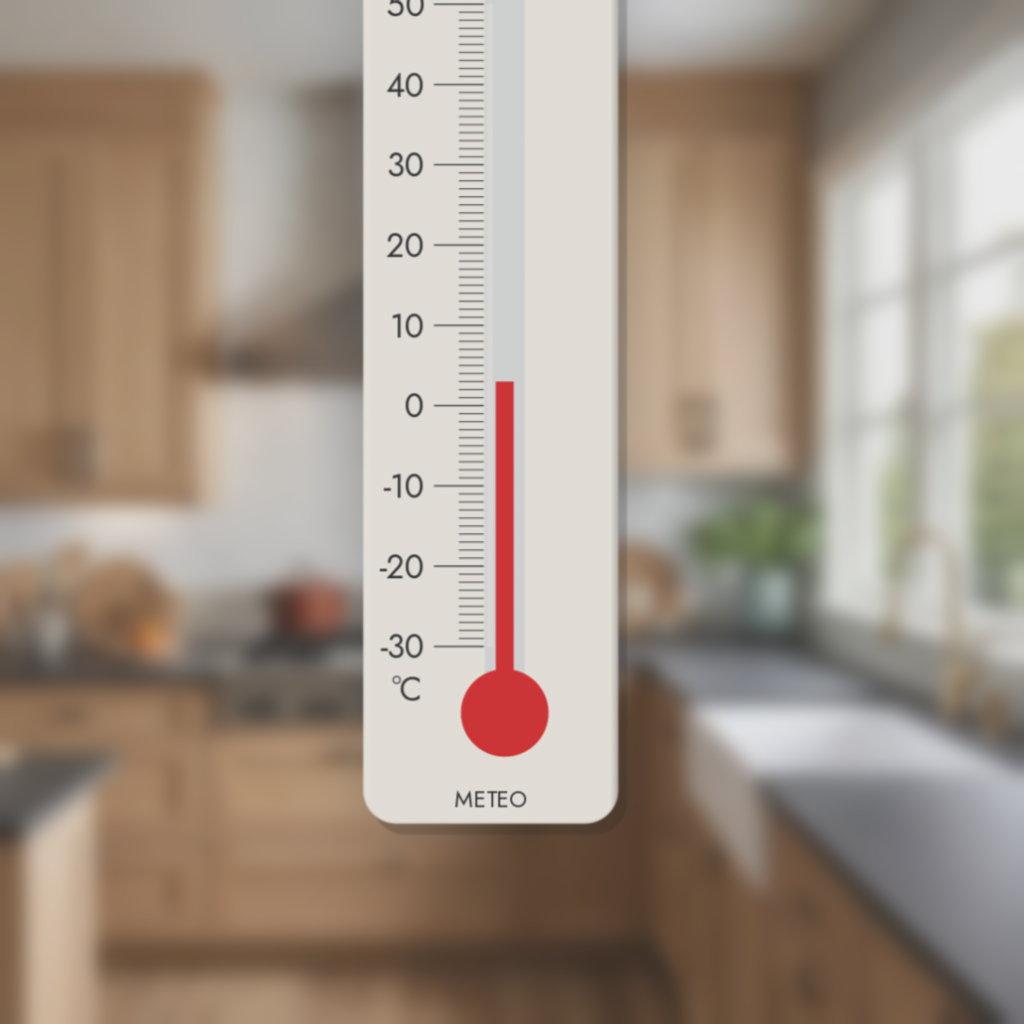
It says 3
